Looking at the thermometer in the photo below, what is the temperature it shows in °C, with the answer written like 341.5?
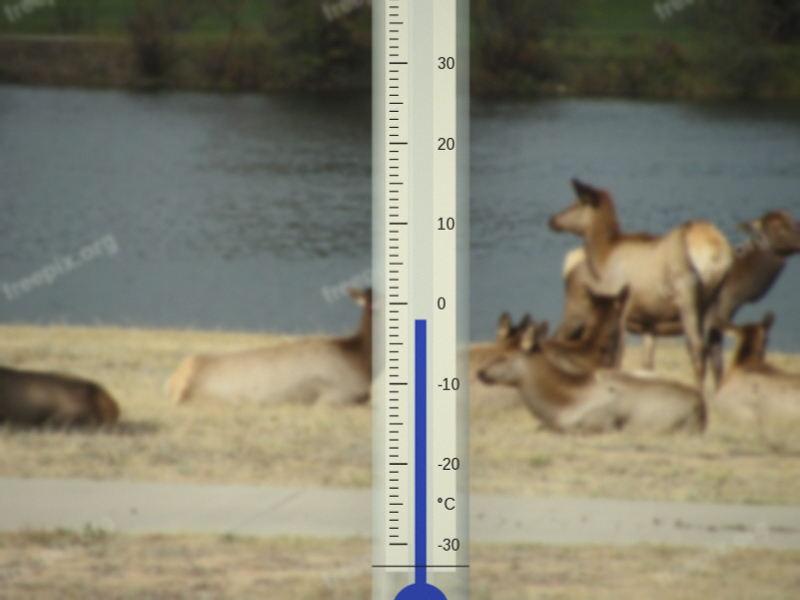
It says -2
